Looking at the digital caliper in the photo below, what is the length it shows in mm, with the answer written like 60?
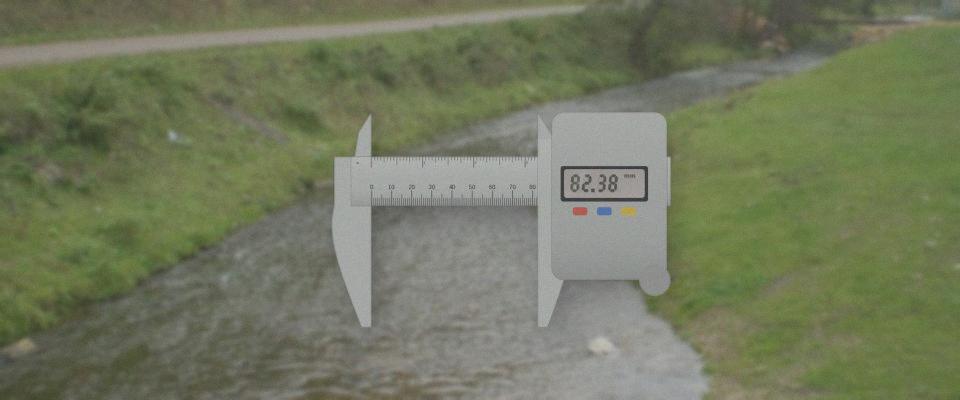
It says 82.38
